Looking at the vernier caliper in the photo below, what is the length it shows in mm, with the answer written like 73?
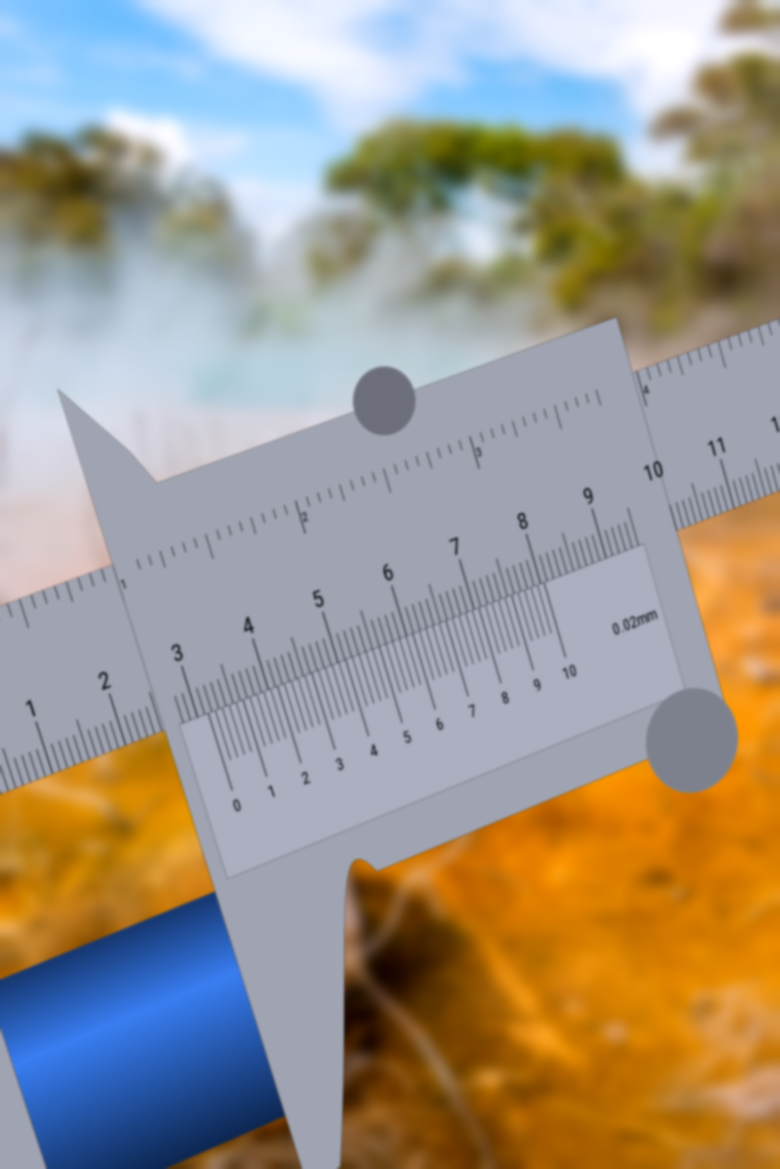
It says 31.5
